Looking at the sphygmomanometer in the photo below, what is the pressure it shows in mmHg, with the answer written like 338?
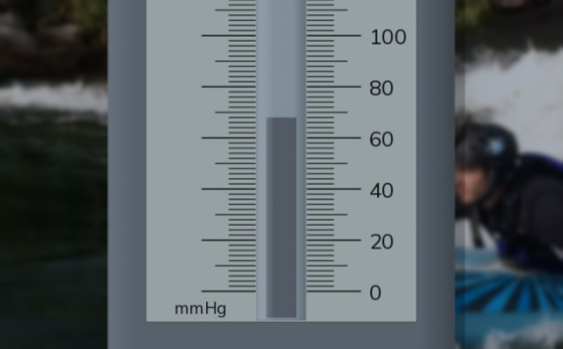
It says 68
